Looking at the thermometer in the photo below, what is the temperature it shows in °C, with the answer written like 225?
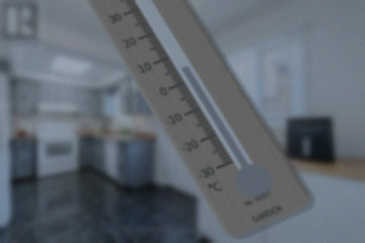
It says 5
